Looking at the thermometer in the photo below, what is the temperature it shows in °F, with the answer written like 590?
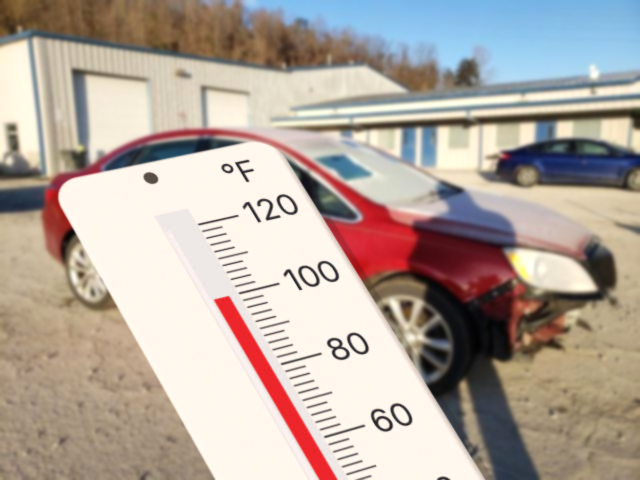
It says 100
